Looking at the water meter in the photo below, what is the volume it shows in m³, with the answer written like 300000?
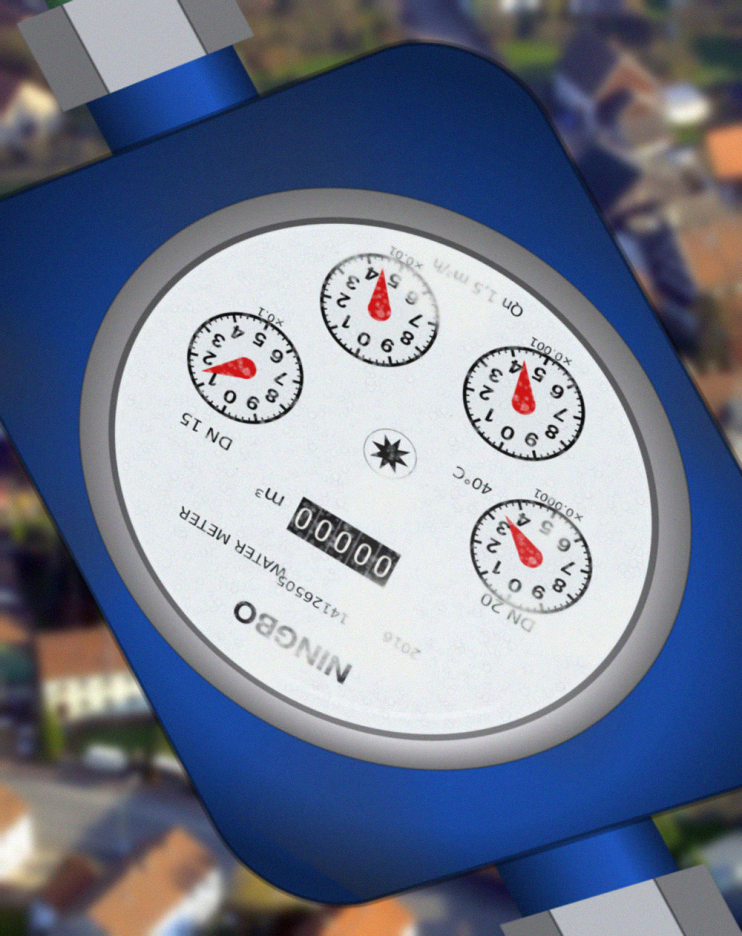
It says 0.1443
